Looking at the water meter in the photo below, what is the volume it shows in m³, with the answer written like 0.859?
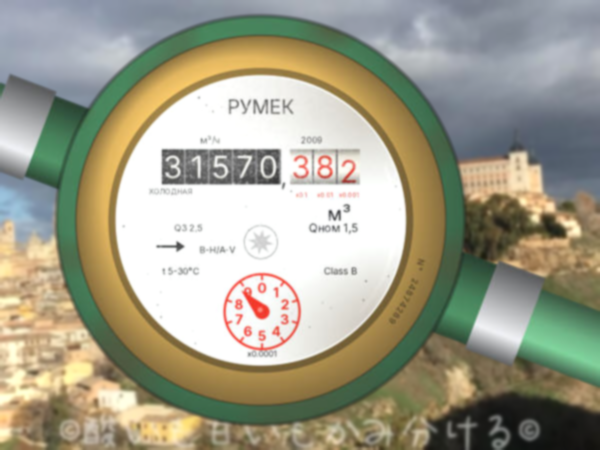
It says 31570.3818
